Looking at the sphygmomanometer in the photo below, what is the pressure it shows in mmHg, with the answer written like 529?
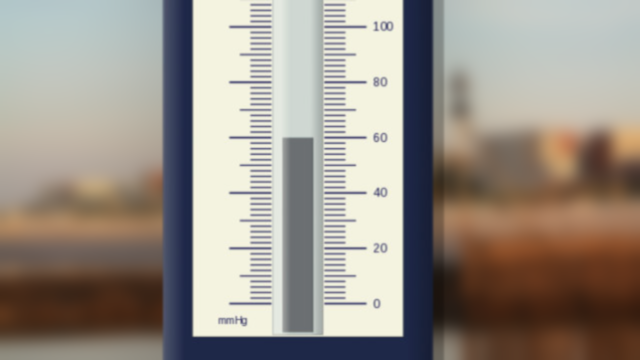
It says 60
